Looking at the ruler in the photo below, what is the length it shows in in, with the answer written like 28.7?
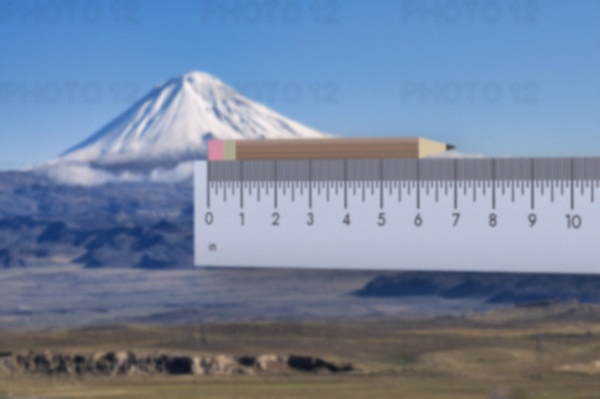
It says 7
